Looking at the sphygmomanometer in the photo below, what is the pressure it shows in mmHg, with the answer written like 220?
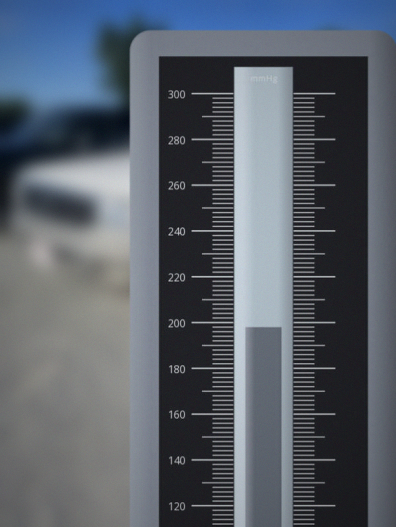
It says 198
